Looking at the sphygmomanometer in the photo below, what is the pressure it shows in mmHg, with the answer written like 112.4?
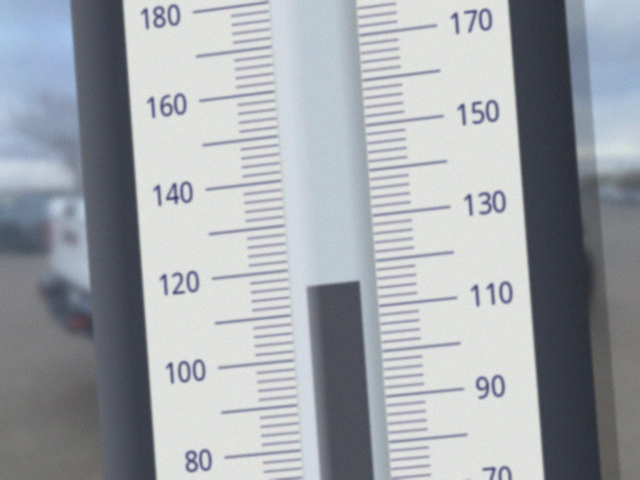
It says 116
